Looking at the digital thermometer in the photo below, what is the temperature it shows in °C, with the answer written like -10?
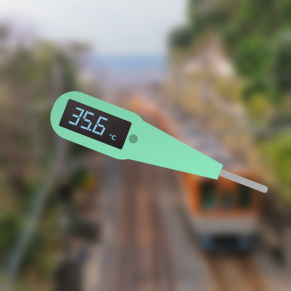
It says 35.6
